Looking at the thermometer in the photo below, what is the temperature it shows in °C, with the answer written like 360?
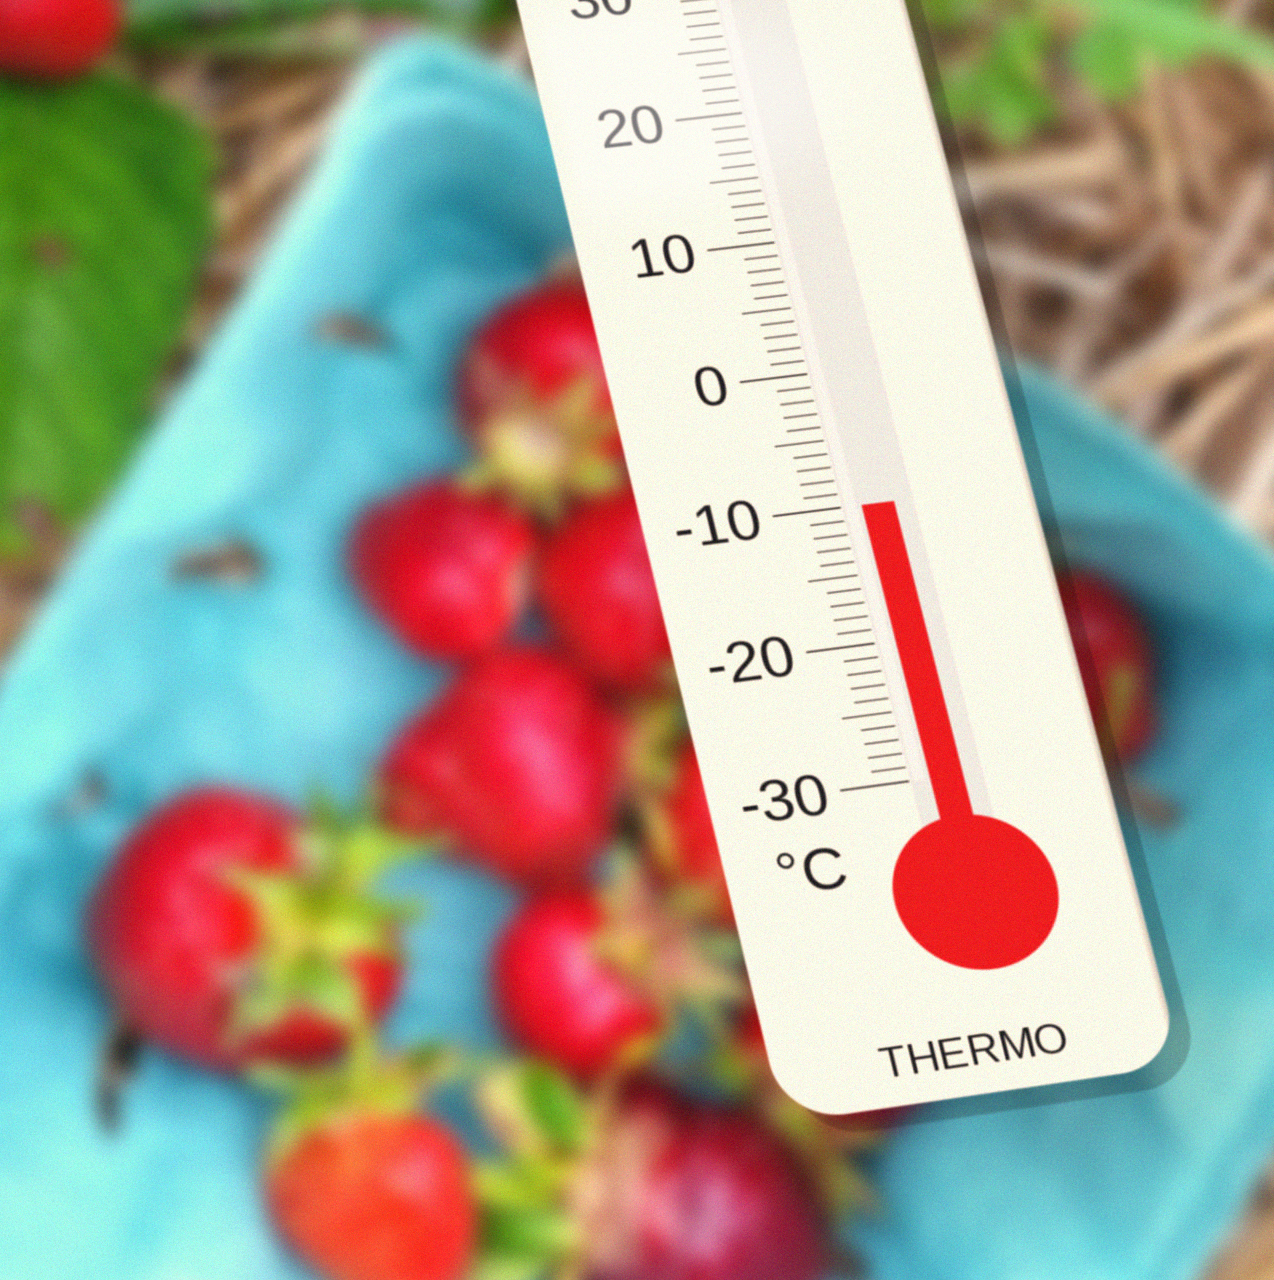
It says -10
